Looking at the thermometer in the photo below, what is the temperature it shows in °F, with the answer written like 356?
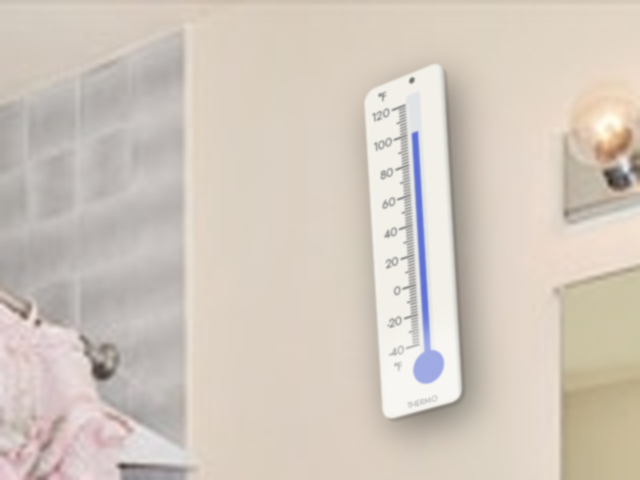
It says 100
